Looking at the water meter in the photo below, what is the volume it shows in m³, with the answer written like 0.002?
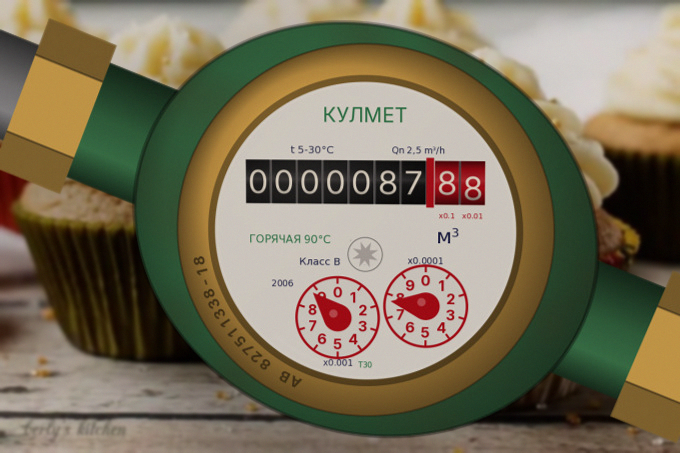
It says 87.8787
